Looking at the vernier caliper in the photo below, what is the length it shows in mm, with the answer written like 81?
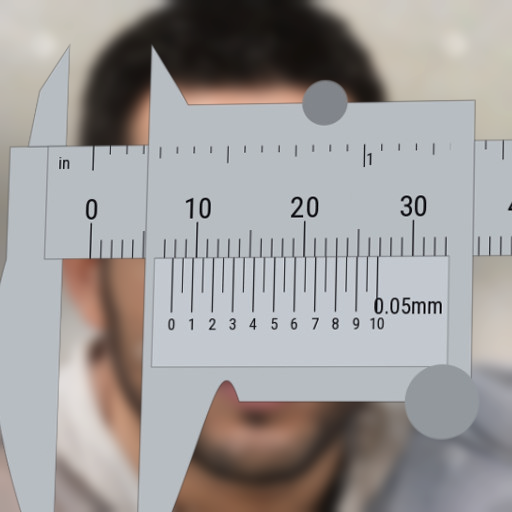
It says 7.8
